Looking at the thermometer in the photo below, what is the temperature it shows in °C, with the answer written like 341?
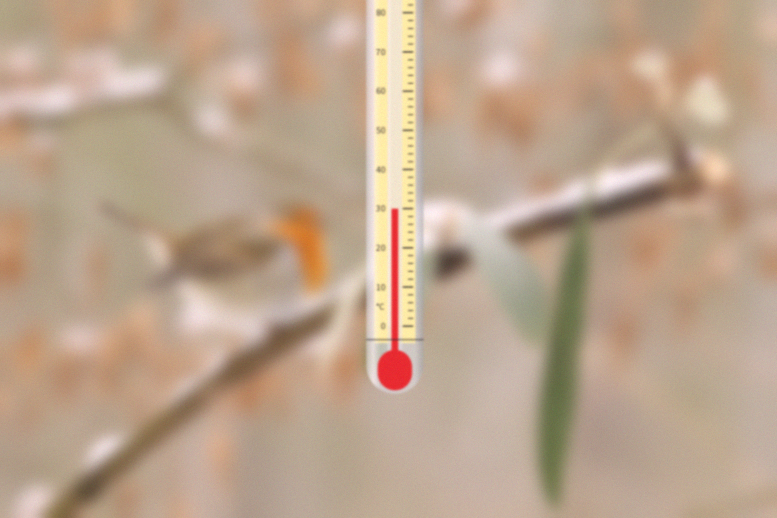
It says 30
